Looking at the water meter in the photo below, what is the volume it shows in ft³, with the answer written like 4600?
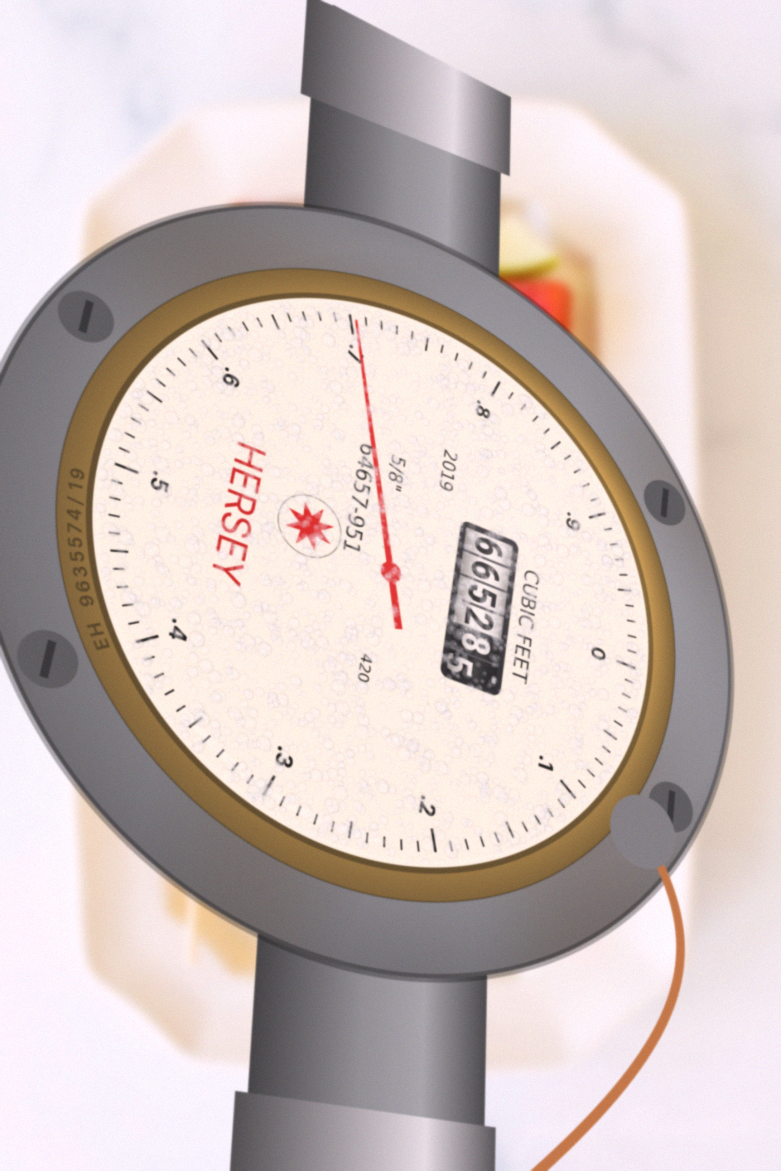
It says 665284.70
